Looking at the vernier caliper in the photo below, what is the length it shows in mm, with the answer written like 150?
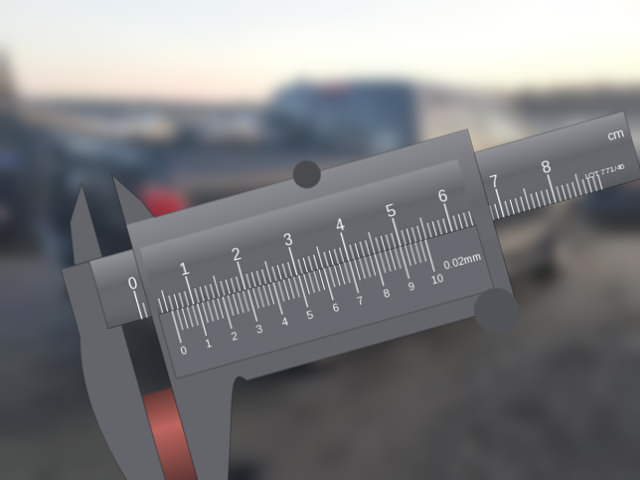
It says 5.8
